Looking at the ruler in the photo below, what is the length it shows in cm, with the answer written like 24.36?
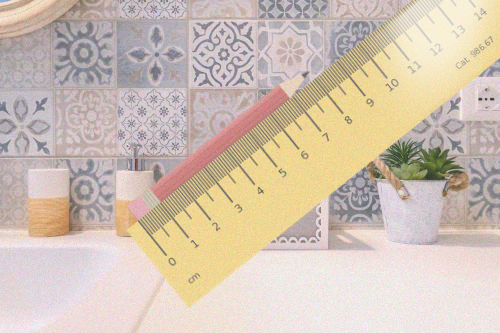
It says 8
